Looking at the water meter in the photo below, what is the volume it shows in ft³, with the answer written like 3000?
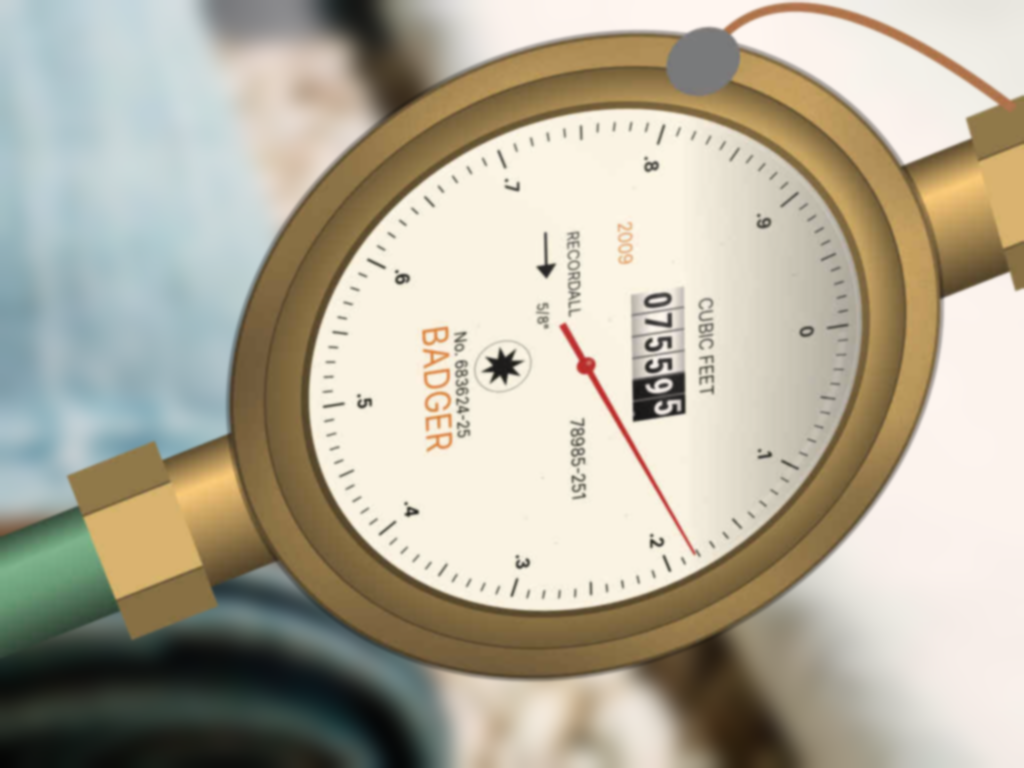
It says 75595.18
